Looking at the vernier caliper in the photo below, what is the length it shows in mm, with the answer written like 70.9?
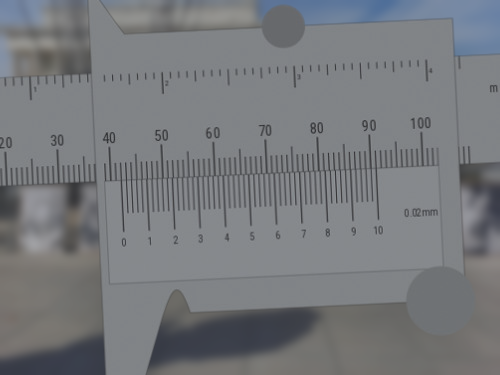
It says 42.0
